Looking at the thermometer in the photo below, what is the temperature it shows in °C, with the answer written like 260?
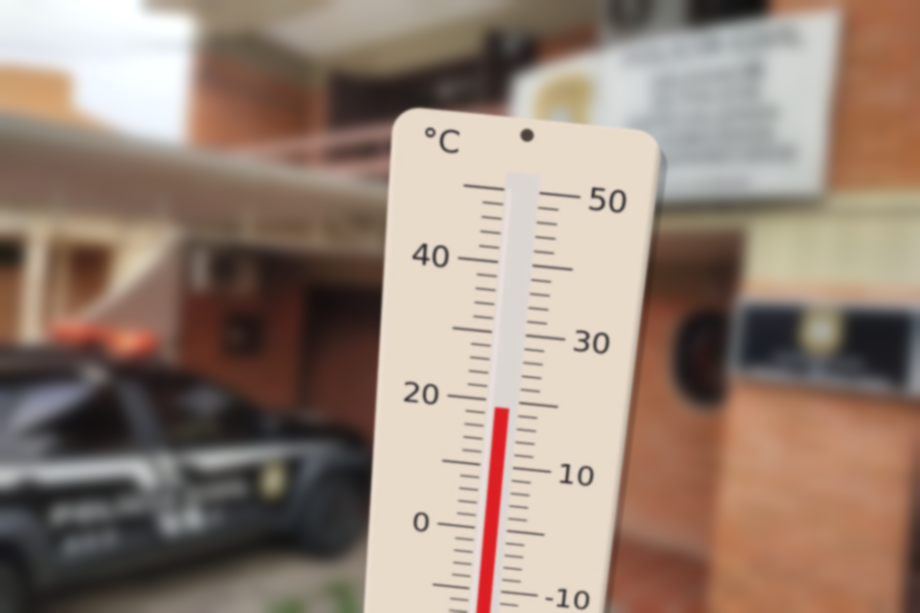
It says 19
